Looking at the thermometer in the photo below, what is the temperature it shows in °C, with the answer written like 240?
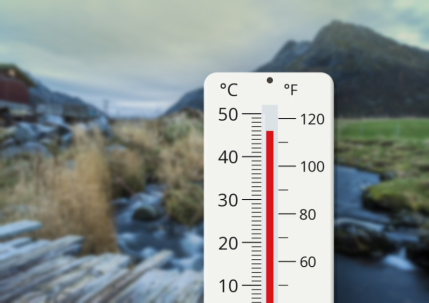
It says 46
